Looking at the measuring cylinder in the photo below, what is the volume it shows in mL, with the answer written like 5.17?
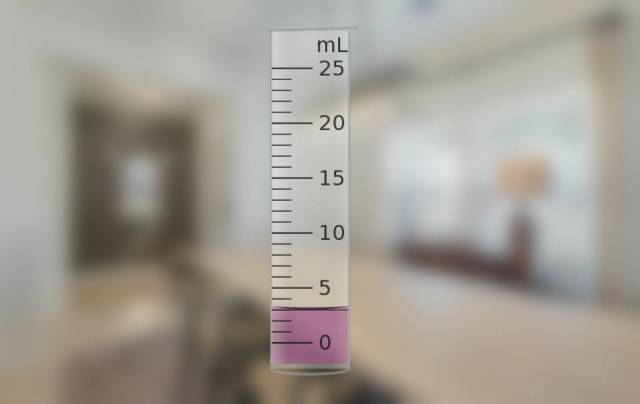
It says 3
